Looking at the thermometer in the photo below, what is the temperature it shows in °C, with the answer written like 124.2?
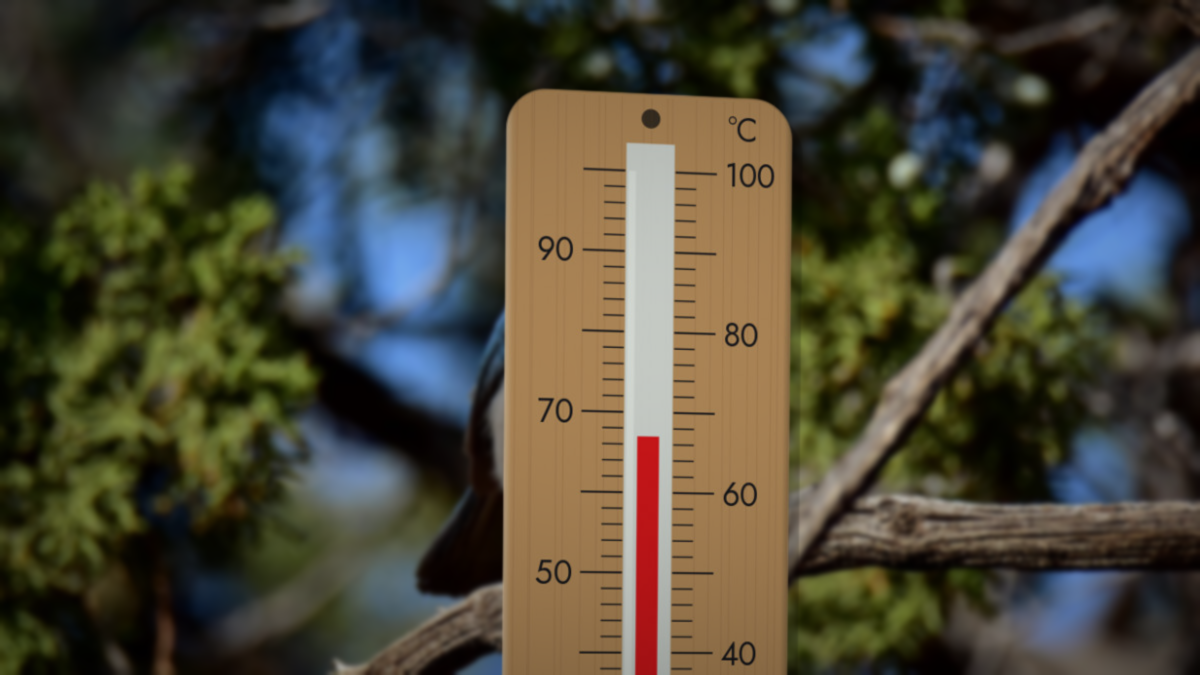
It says 67
